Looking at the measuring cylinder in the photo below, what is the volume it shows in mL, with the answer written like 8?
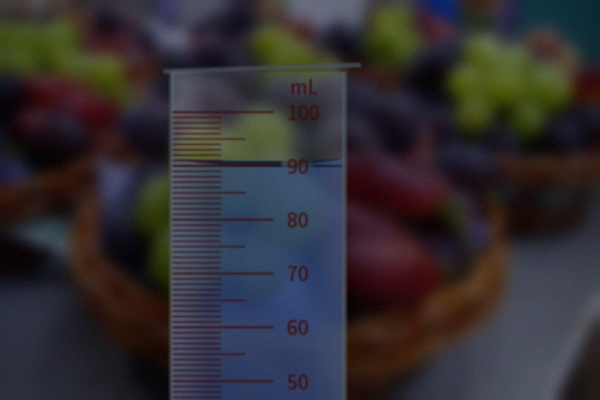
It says 90
